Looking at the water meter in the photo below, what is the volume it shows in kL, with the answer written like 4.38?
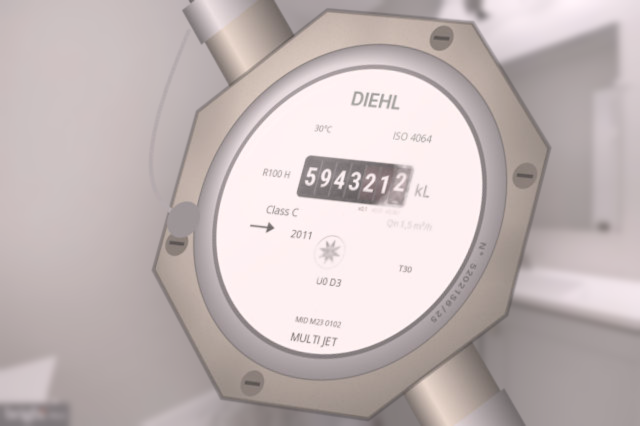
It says 5943.212
